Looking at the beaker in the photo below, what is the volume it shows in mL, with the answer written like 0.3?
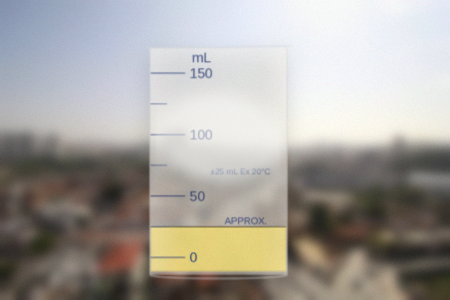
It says 25
